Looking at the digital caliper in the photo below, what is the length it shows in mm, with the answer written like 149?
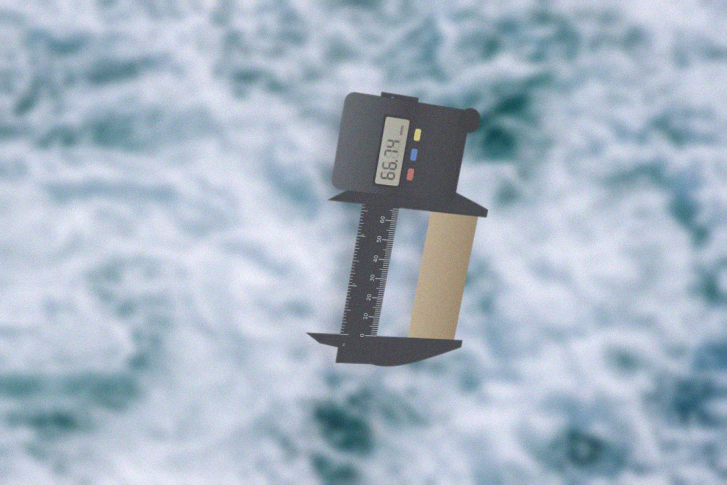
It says 66.74
